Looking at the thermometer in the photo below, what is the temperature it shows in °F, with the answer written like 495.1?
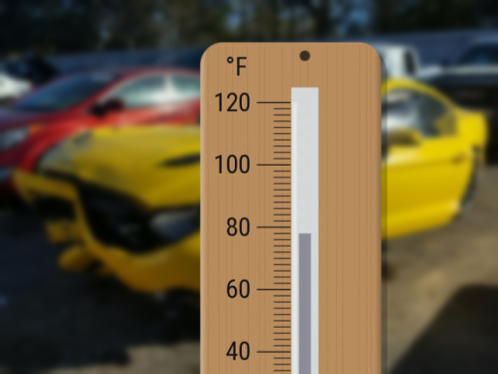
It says 78
